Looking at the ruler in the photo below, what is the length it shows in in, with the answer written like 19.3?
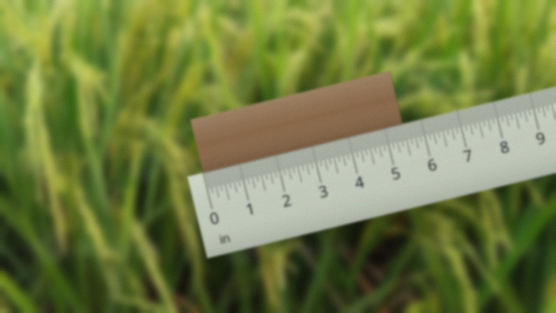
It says 5.5
